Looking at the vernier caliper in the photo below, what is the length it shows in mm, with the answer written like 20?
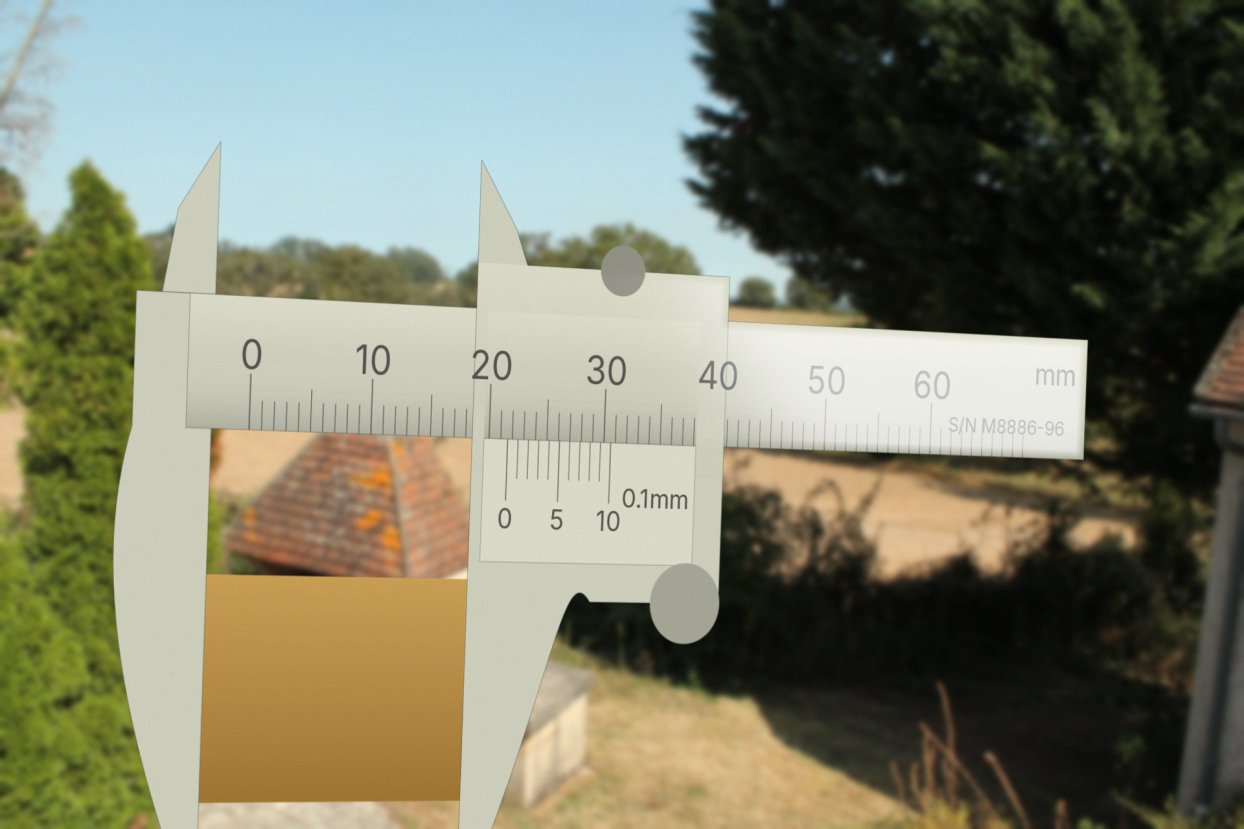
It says 21.6
